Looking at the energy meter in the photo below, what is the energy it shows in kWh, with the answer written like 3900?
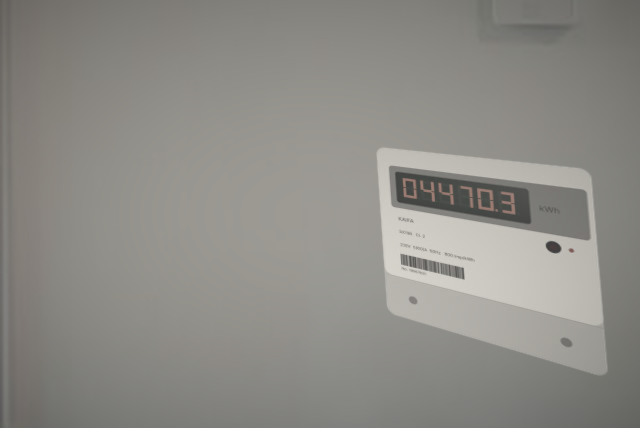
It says 4470.3
